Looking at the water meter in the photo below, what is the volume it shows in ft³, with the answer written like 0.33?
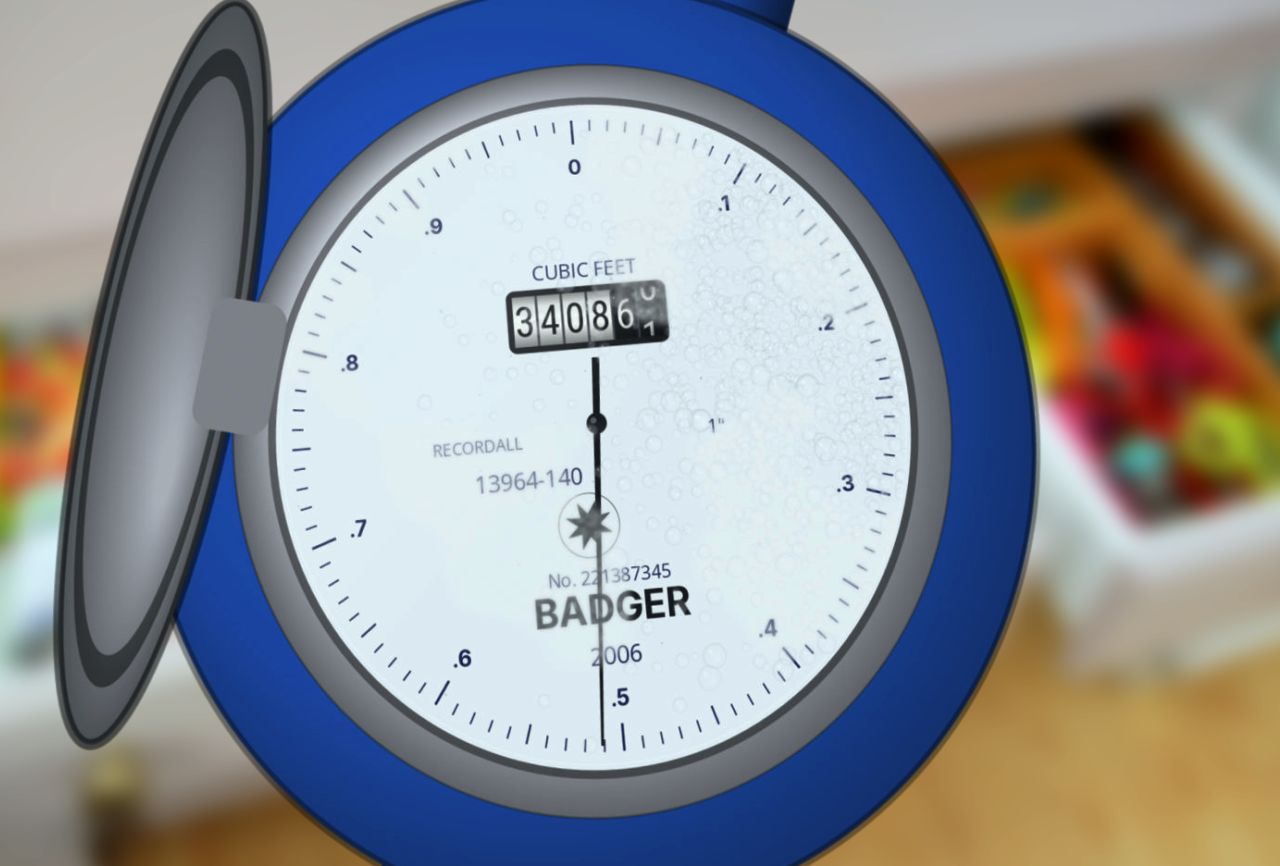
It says 340860.51
